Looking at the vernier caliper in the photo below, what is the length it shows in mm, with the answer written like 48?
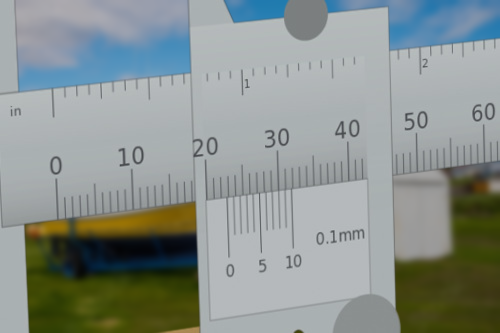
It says 22.8
